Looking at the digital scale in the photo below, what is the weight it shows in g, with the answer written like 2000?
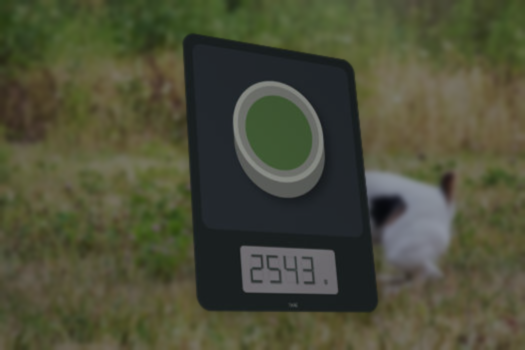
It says 2543
